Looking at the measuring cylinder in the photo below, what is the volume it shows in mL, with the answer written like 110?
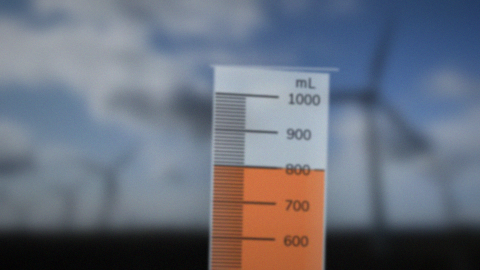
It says 800
